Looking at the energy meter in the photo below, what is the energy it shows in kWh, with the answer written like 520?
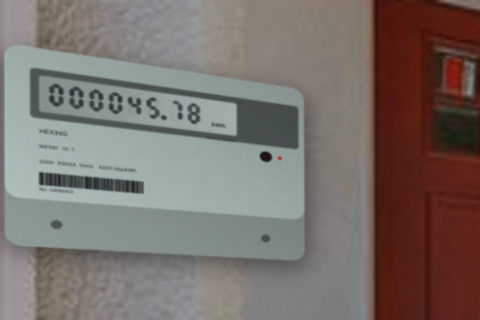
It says 45.78
